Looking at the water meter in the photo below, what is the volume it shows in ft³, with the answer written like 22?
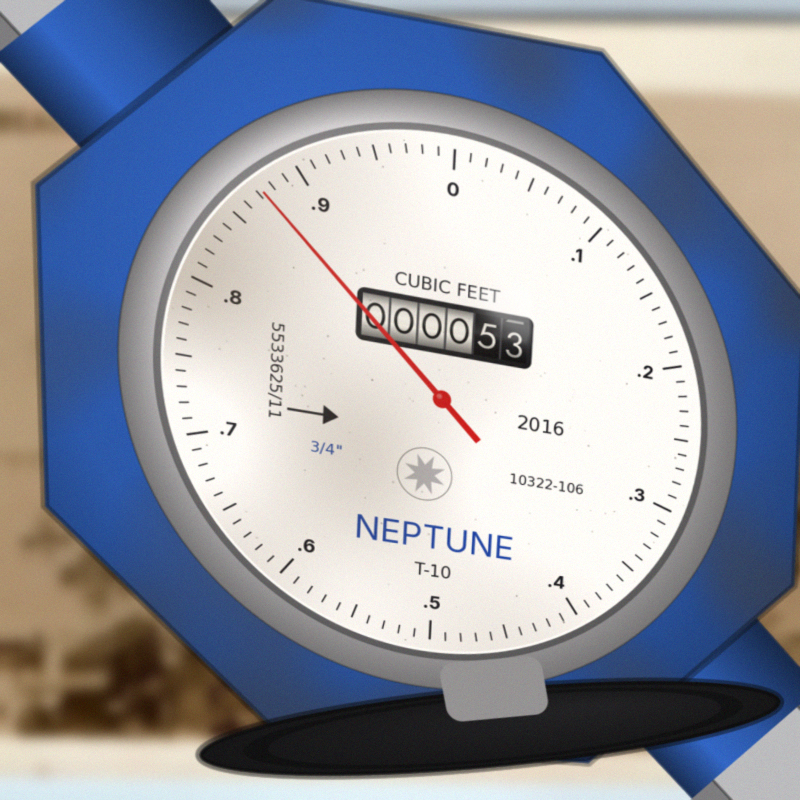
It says 52.87
